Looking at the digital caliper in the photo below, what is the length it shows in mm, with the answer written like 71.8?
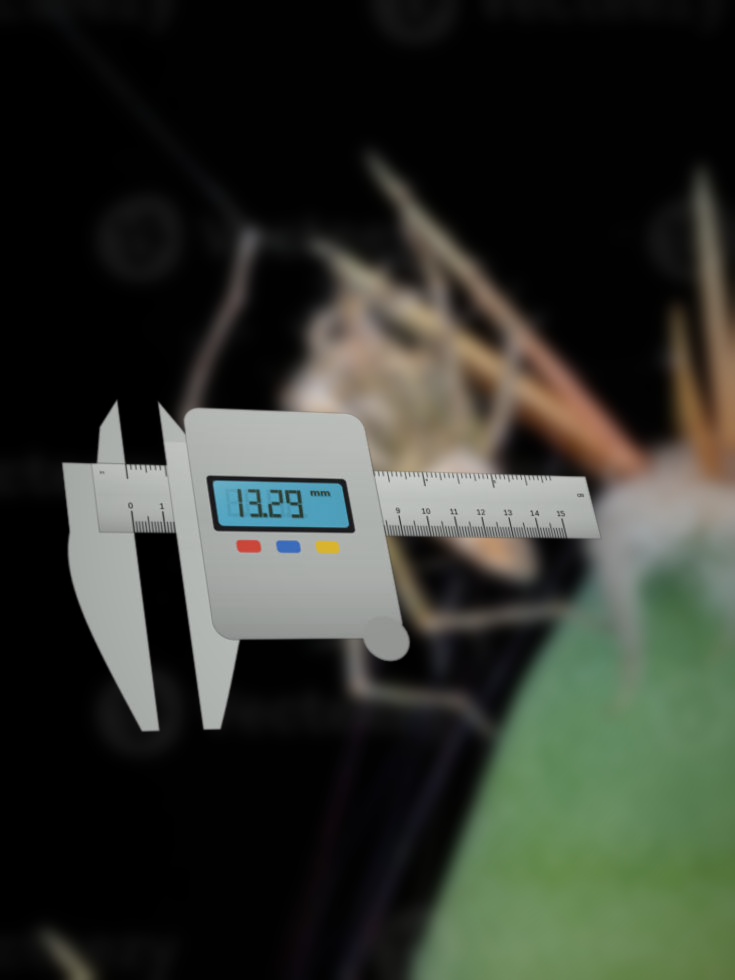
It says 13.29
